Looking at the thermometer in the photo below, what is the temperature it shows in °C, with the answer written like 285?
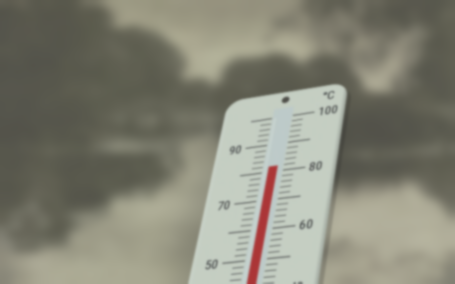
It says 82
